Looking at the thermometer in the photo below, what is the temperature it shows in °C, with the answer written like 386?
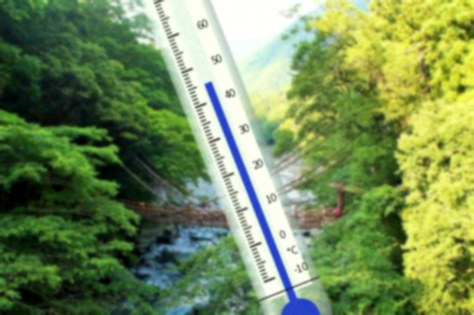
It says 45
